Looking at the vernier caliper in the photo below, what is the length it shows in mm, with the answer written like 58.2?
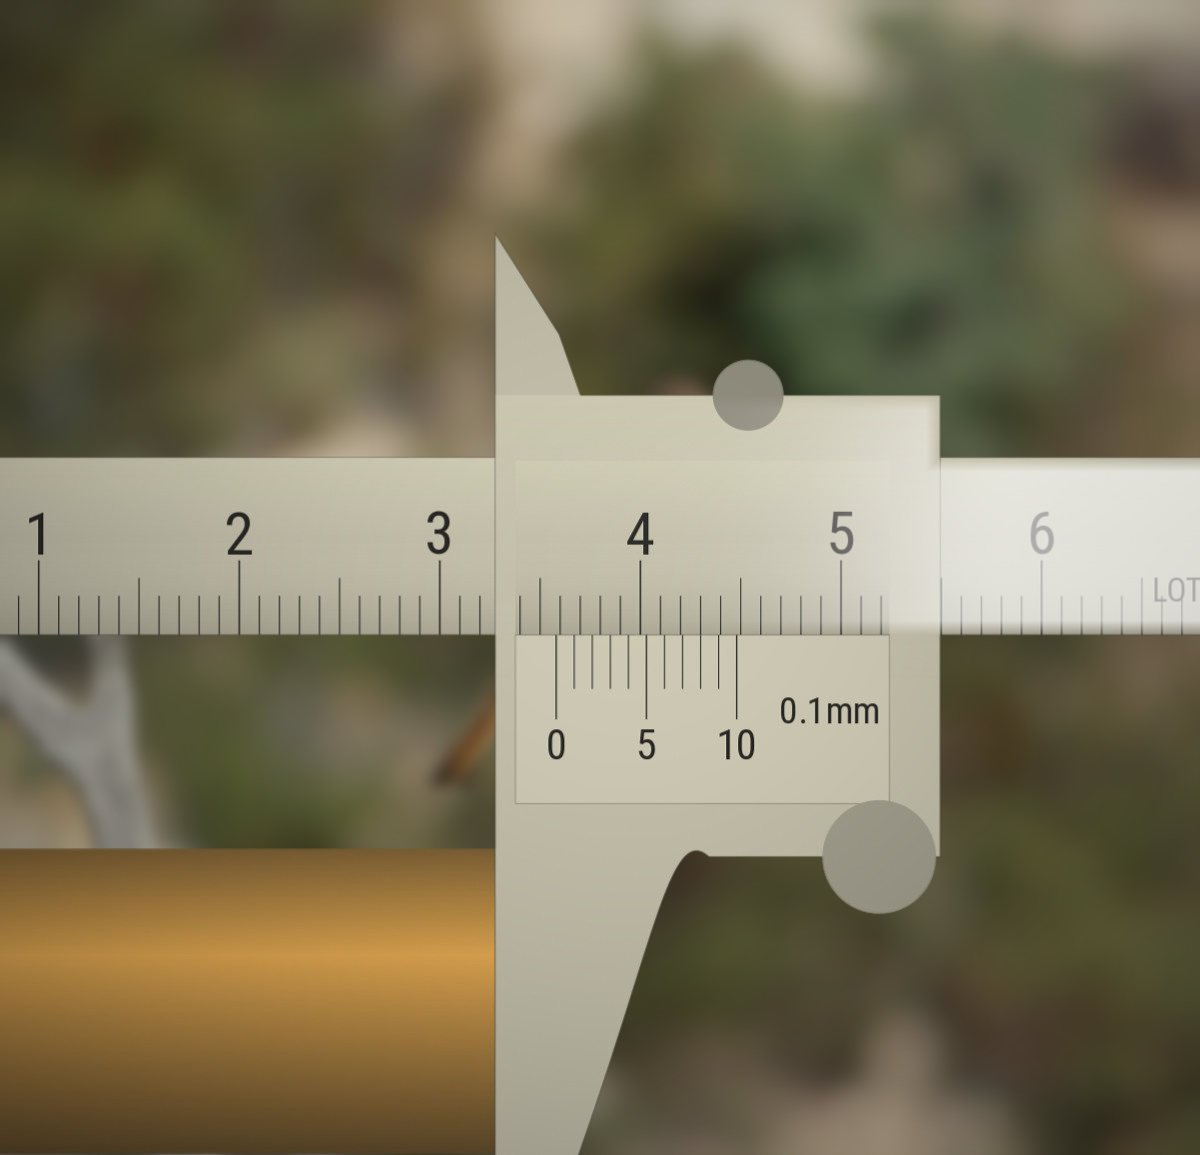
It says 35.8
